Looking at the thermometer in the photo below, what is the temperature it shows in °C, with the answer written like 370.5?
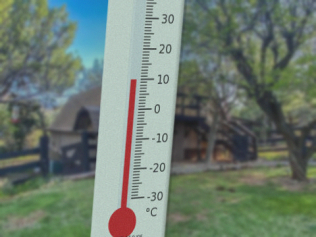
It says 10
